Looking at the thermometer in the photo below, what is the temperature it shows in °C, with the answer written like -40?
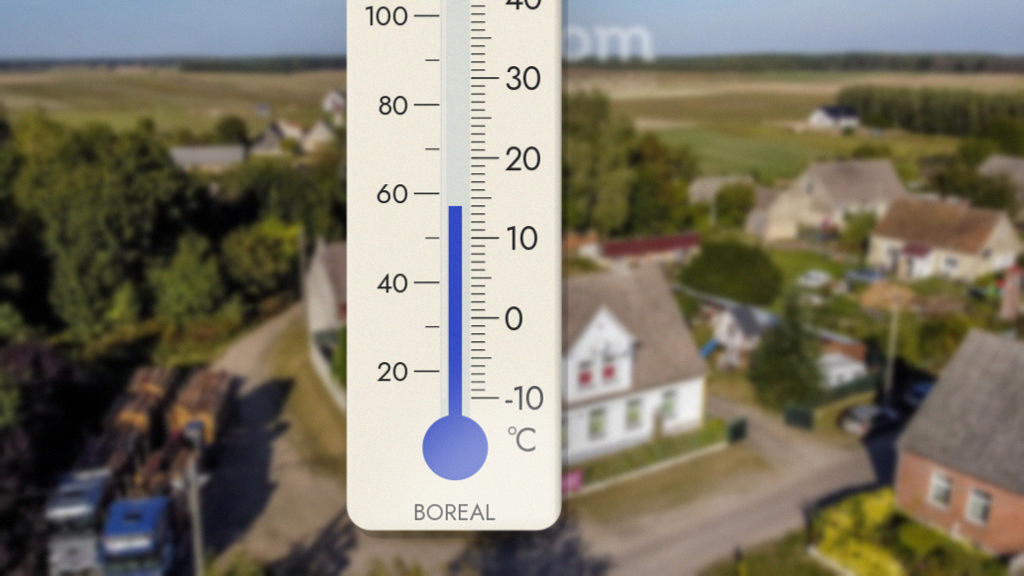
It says 14
